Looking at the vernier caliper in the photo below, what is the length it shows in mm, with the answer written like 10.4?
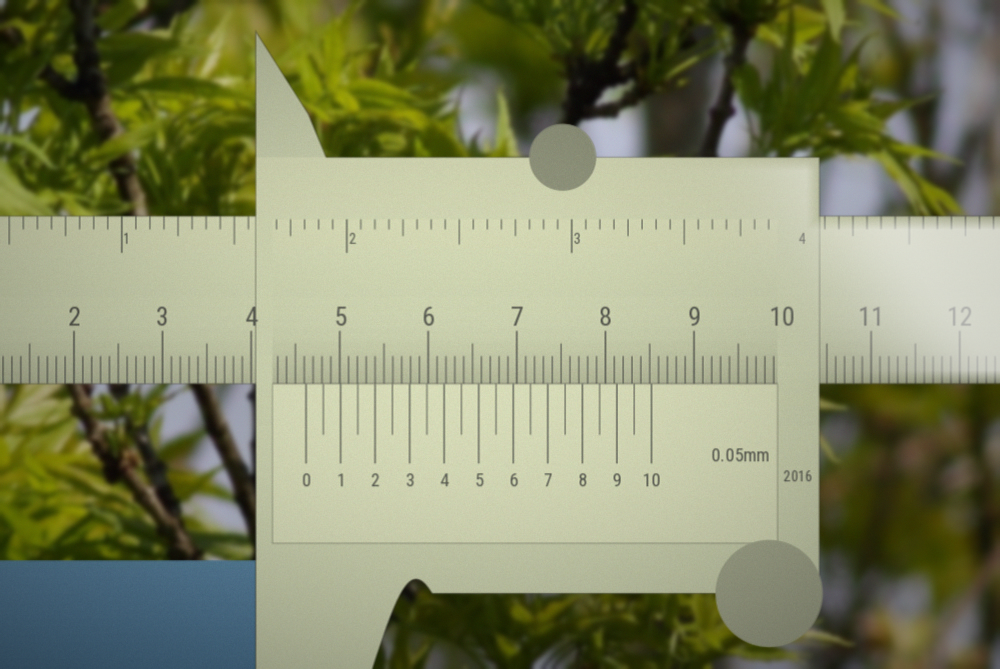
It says 46.2
